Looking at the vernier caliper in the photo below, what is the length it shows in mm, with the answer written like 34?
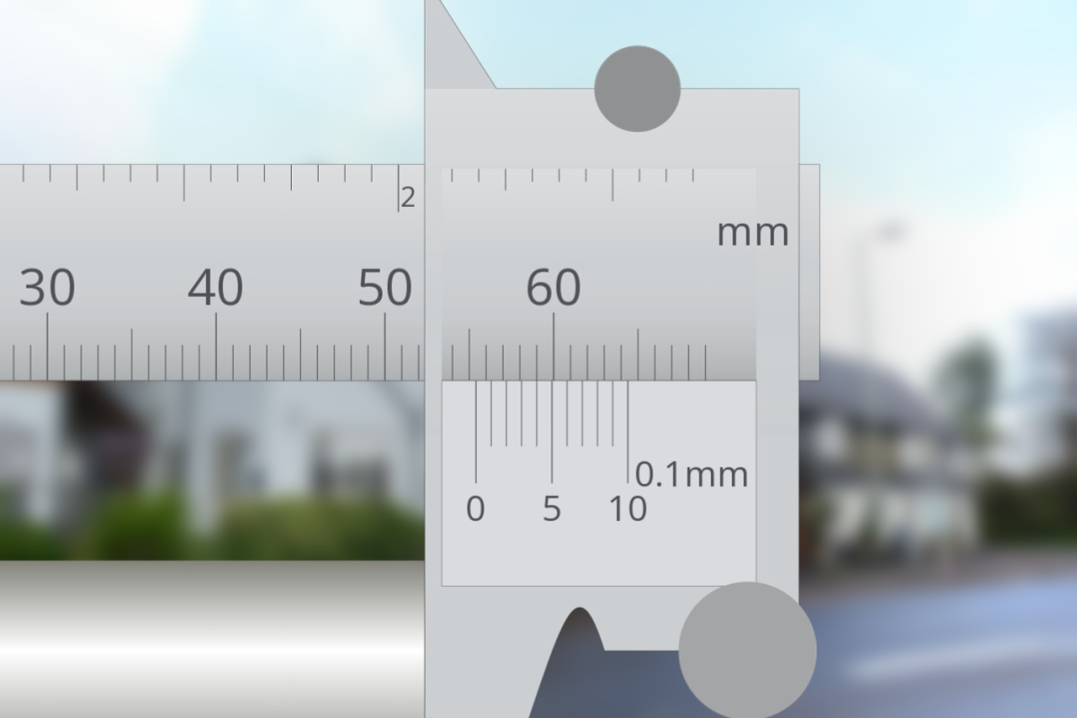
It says 55.4
